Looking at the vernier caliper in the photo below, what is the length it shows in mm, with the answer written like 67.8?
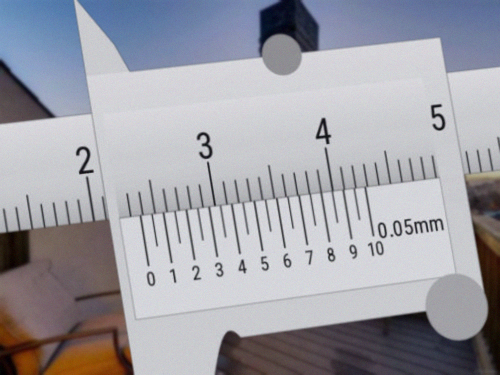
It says 23.8
